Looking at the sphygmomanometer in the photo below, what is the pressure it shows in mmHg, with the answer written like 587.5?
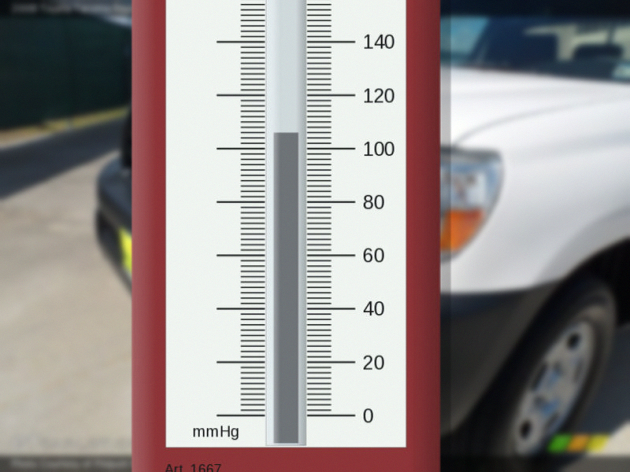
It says 106
